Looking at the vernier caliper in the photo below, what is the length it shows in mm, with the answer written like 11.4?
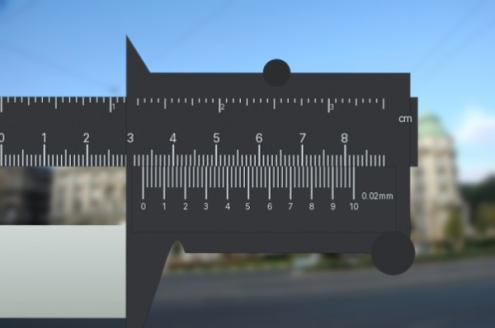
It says 33.0
